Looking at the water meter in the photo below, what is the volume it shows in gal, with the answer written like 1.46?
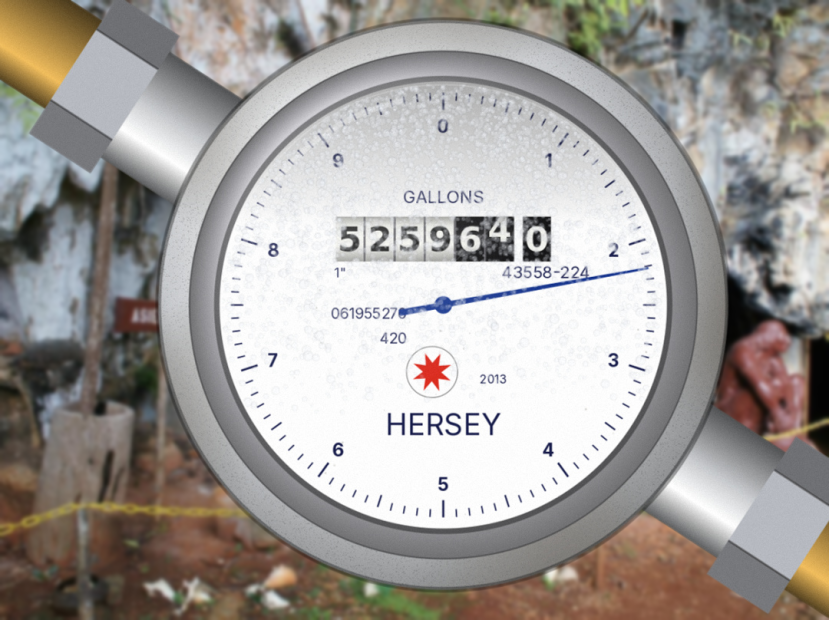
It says 5259642.2
